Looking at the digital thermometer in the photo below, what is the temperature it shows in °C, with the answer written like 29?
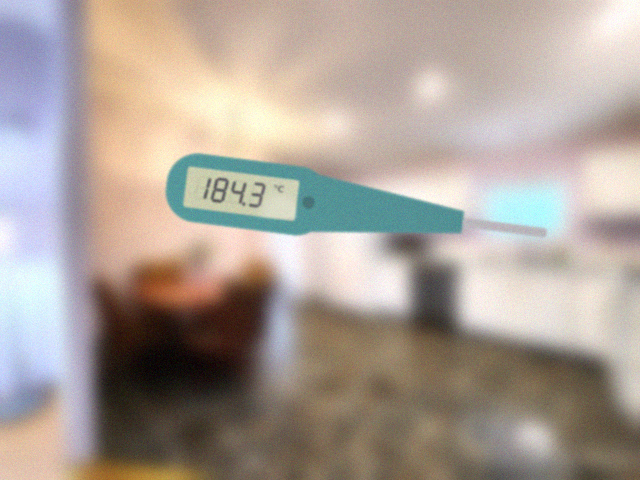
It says 184.3
